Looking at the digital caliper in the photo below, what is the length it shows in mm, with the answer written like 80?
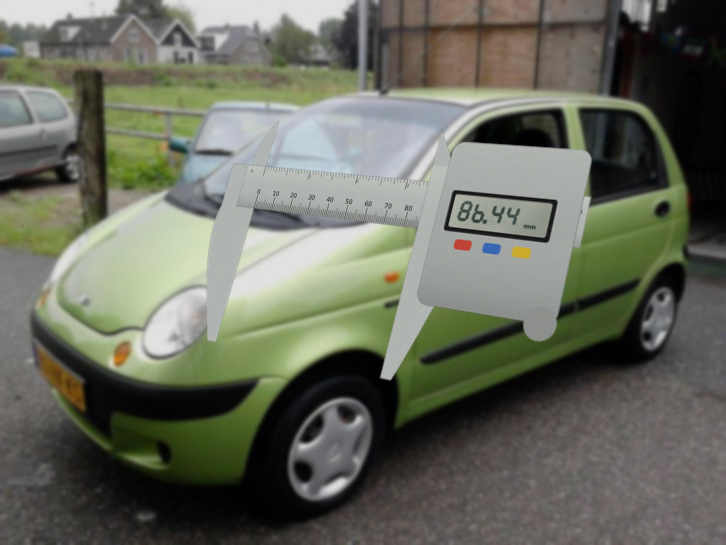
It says 86.44
